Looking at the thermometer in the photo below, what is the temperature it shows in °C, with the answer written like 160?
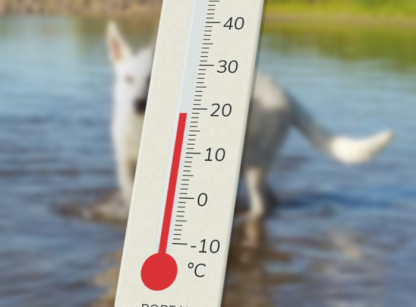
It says 19
